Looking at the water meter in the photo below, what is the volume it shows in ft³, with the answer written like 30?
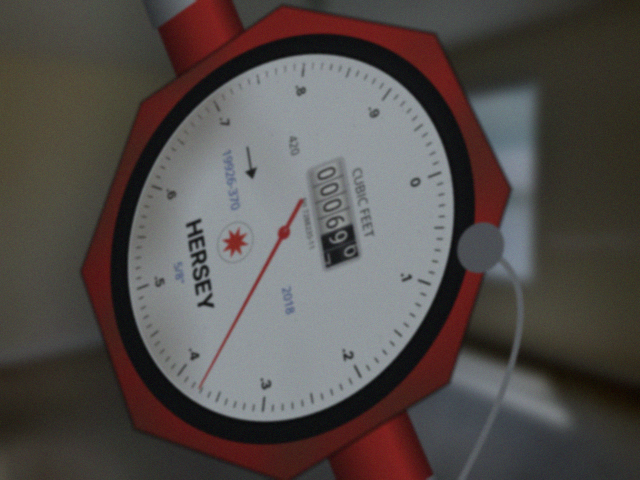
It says 696.37
